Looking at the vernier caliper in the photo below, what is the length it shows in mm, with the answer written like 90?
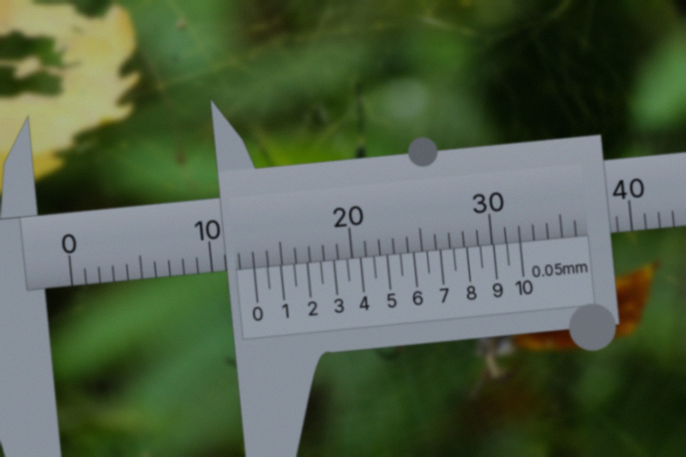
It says 13.0
